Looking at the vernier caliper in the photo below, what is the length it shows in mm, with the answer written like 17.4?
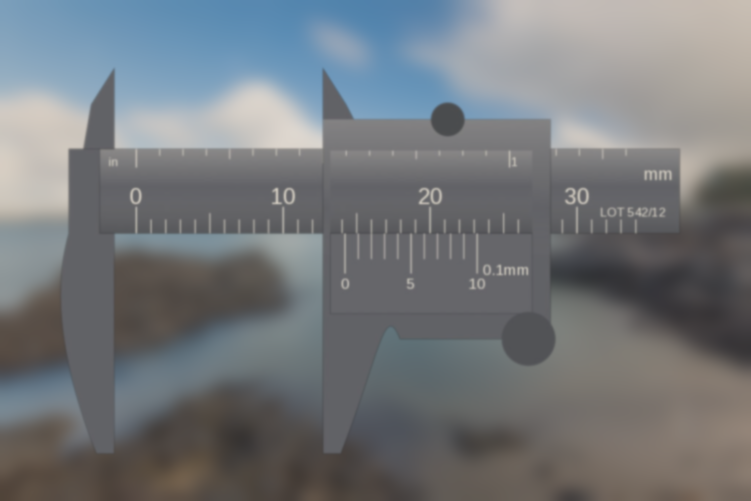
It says 14.2
